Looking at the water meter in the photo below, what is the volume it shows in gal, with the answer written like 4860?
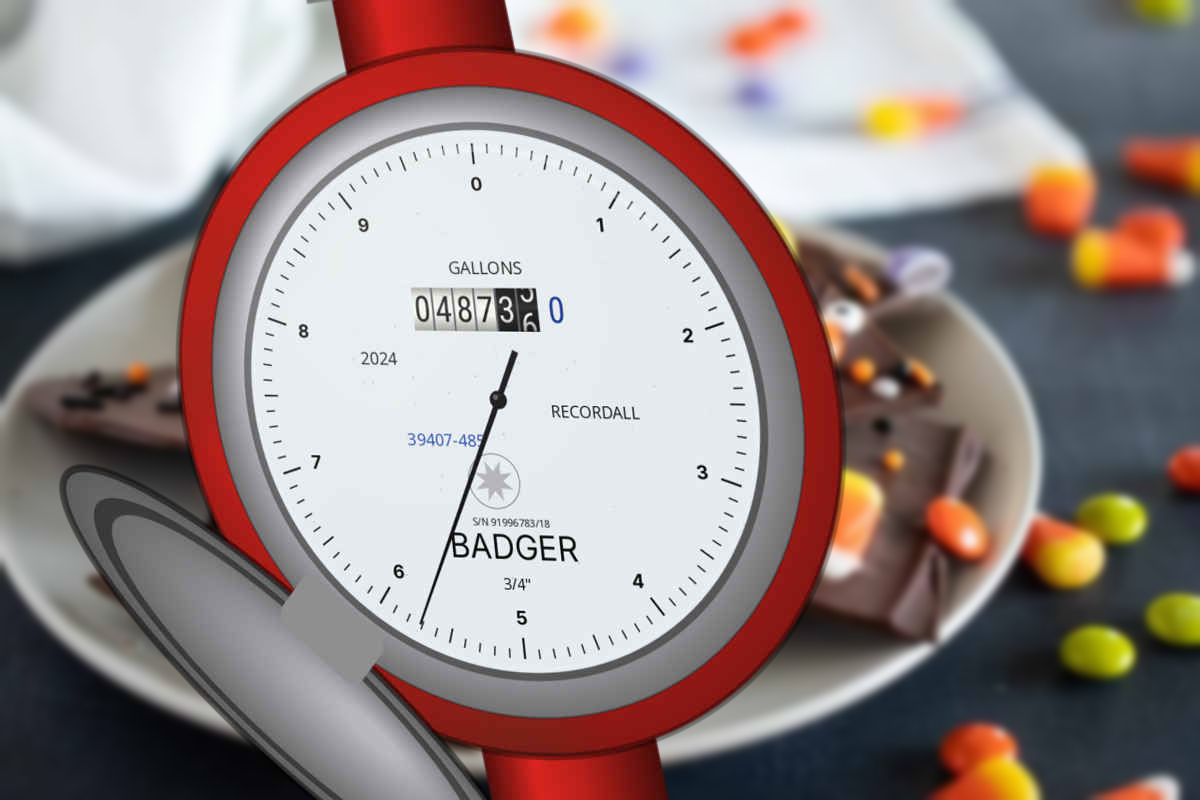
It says 487355.7
